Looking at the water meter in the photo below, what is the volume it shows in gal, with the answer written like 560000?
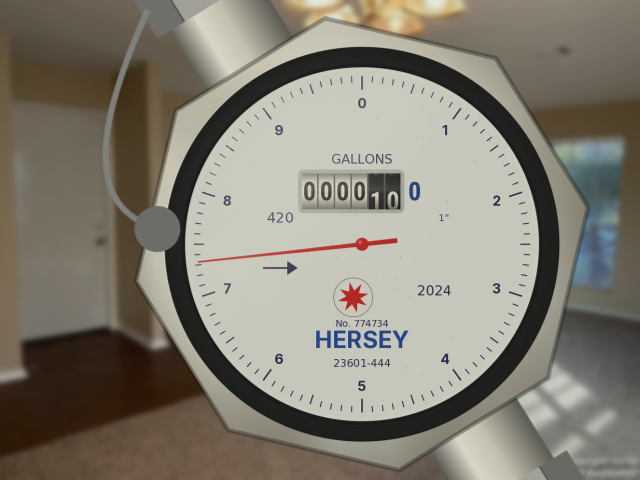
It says 97.3
